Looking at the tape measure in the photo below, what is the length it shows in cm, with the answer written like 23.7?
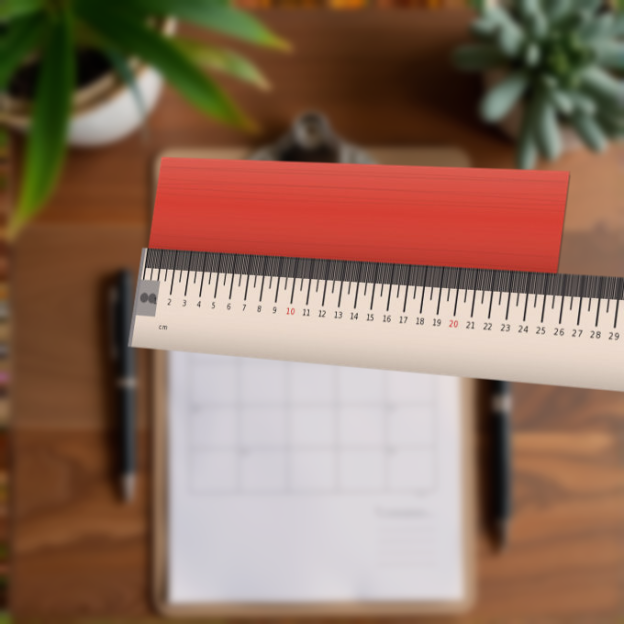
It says 25.5
